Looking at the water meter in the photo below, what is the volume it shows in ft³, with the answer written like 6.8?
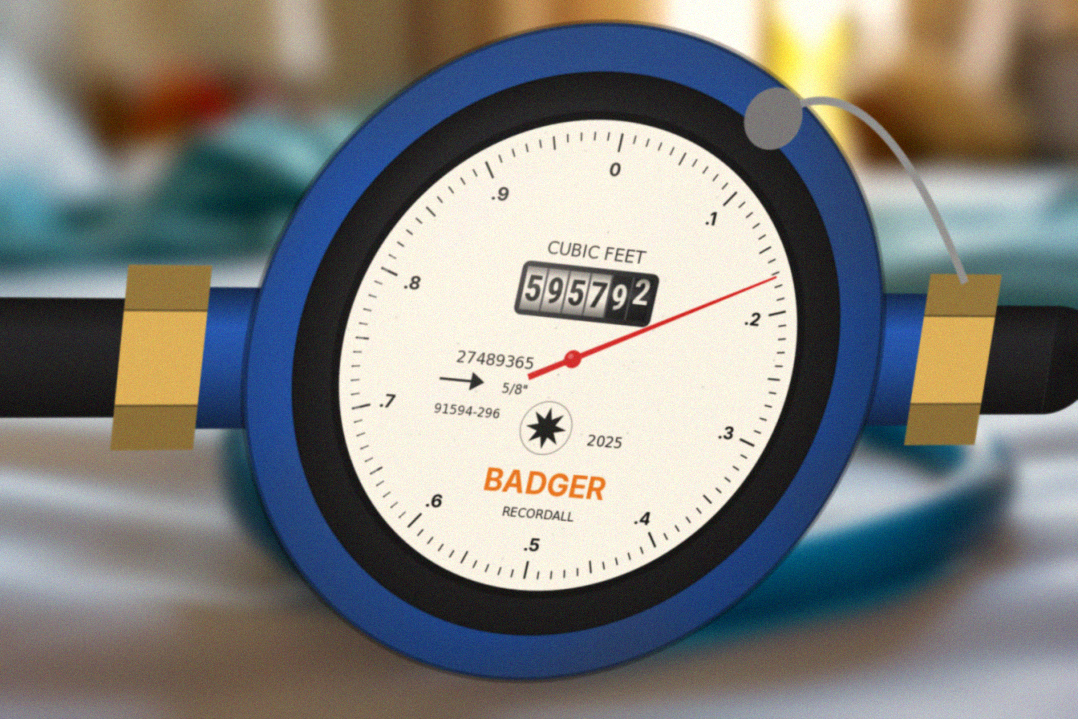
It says 595792.17
